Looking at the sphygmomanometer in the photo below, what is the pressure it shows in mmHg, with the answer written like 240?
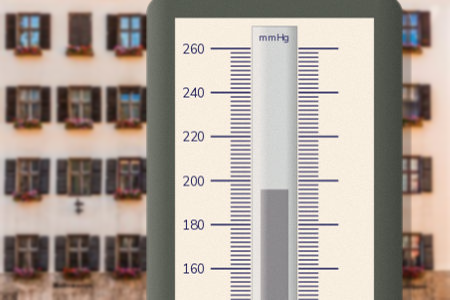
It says 196
